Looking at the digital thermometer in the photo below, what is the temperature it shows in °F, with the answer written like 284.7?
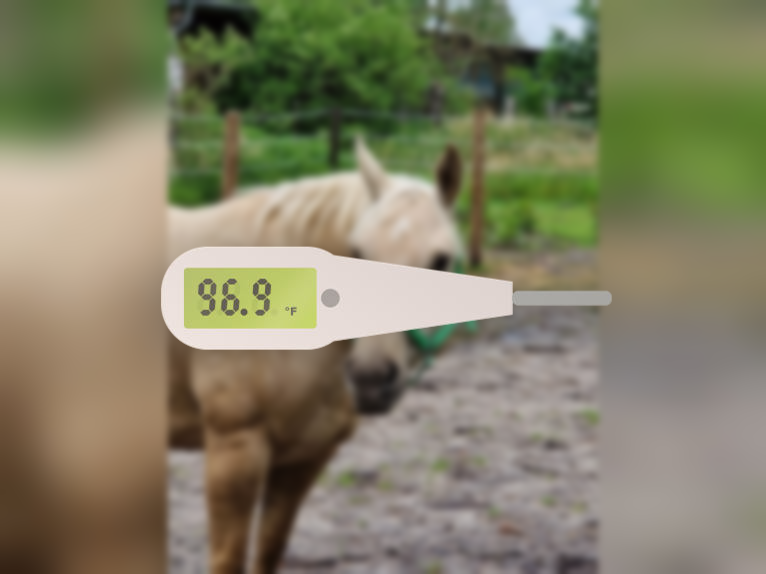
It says 96.9
